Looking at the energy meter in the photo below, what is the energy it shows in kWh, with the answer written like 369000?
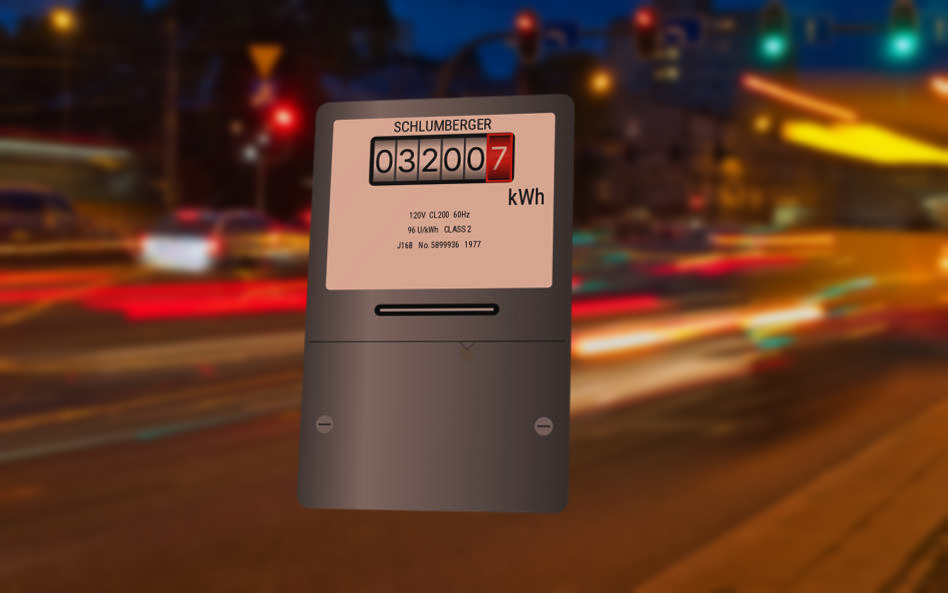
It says 3200.7
